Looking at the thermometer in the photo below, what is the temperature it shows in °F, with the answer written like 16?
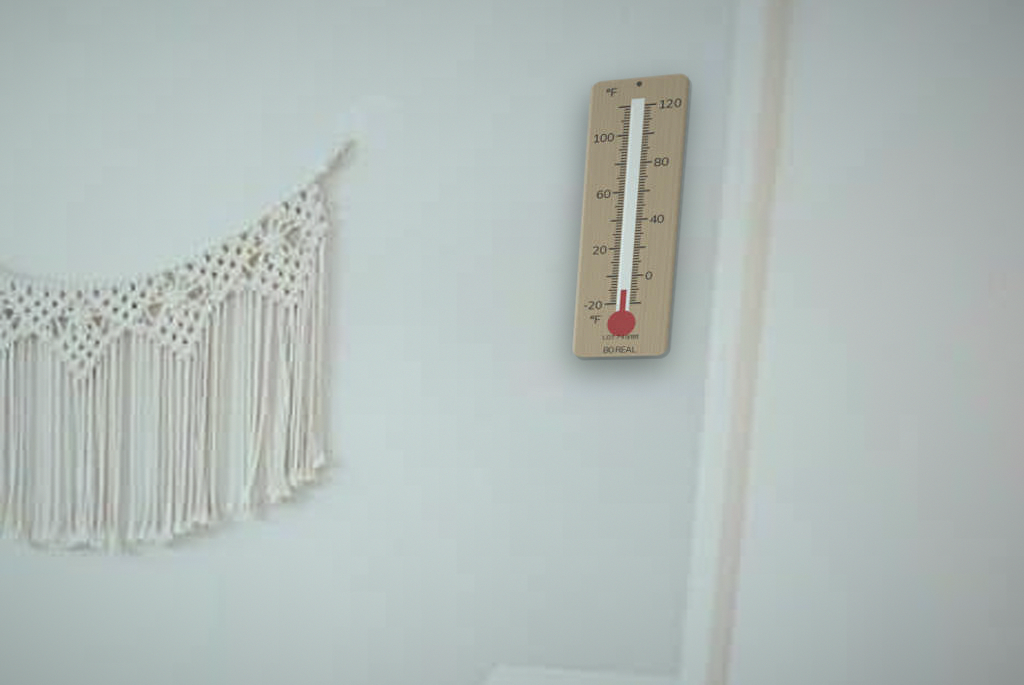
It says -10
